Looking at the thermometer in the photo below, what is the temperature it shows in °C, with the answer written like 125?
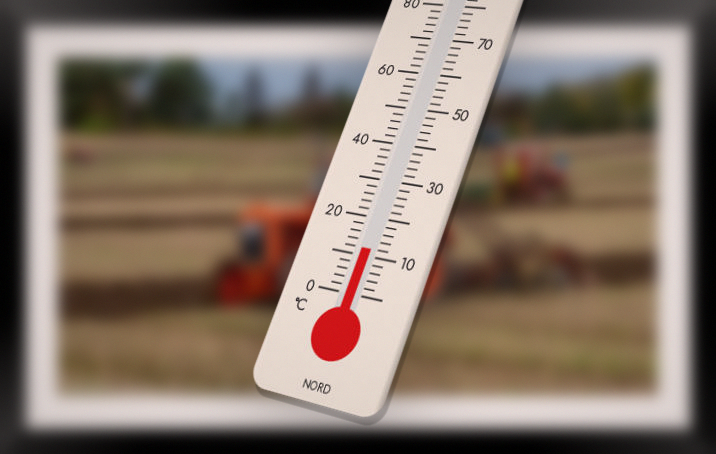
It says 12
